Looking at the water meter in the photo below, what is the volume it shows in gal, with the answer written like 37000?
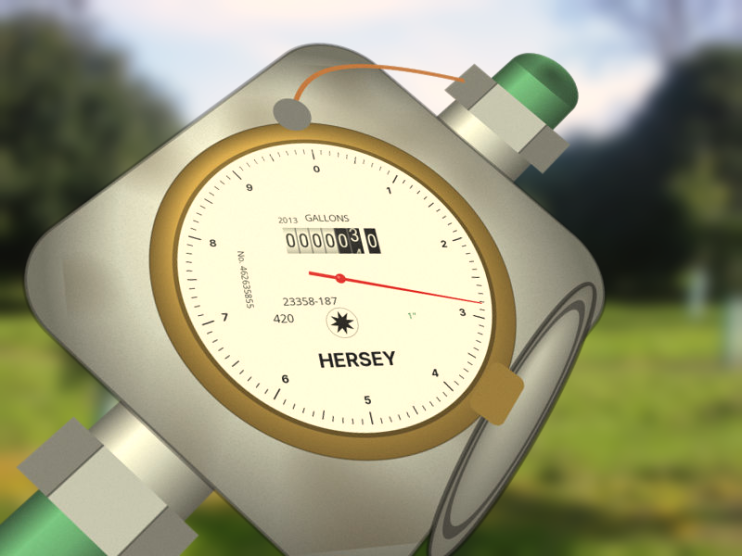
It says 32.8
